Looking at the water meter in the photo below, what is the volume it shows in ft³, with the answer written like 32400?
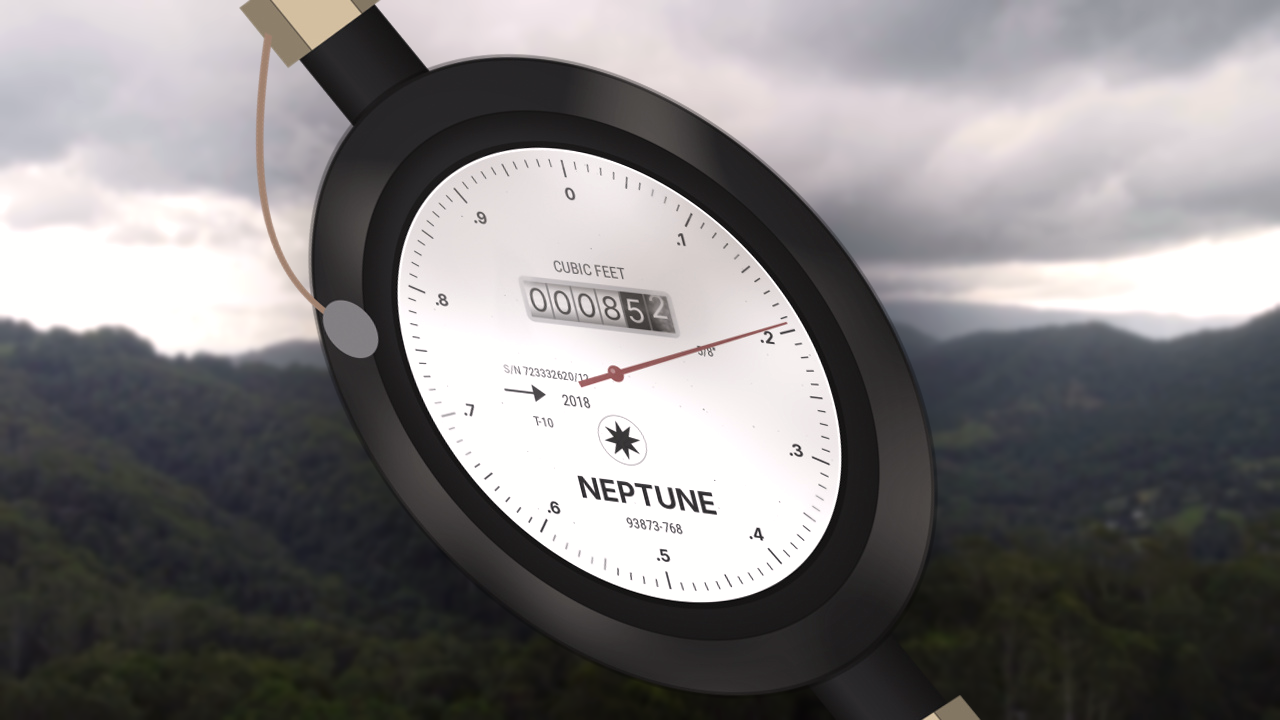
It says 852.19
